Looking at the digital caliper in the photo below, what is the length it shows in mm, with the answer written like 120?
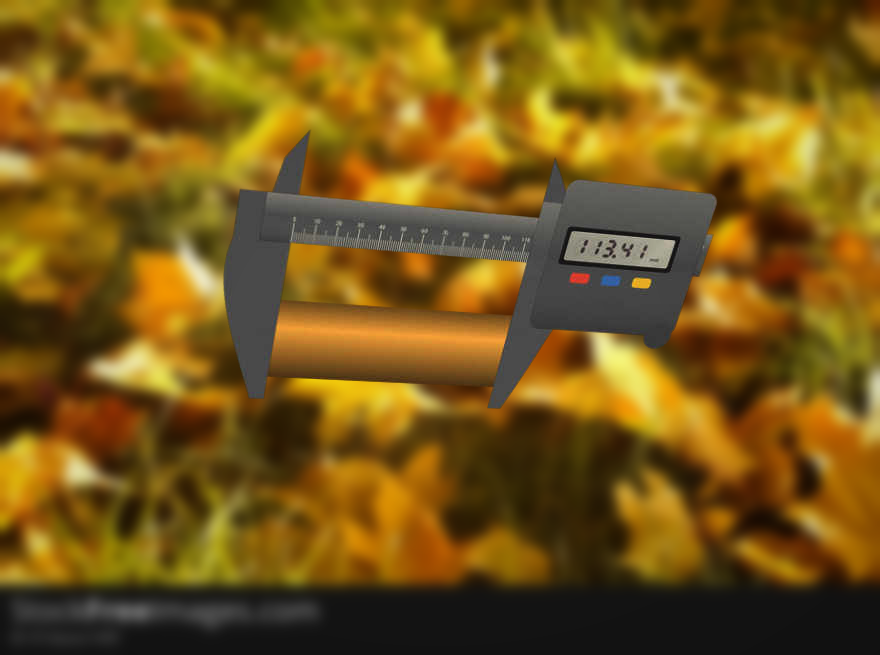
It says 113.41
